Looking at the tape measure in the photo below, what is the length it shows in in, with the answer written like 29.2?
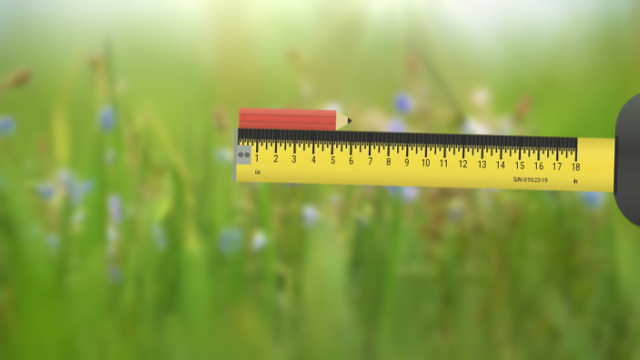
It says 6
